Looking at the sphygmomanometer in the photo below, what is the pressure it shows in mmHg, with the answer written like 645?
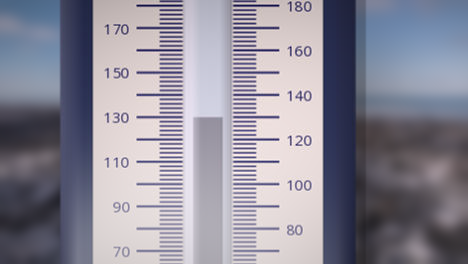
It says 130
